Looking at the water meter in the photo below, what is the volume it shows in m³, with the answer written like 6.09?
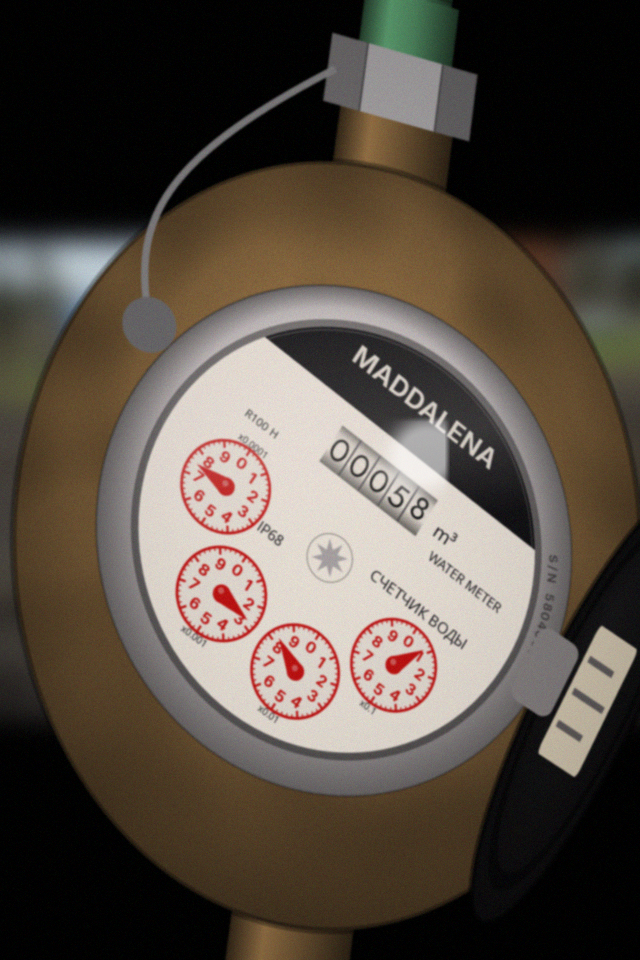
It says 58.0827
